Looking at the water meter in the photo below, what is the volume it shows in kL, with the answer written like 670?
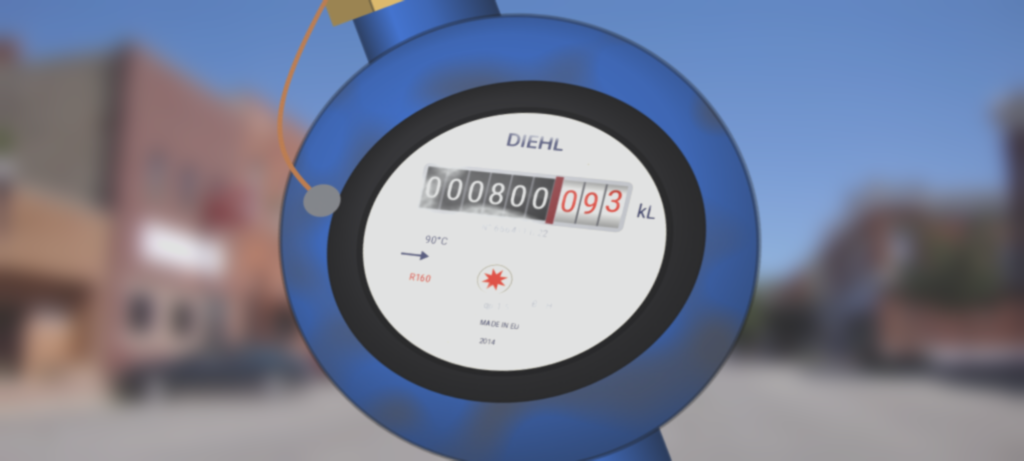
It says 800.093
